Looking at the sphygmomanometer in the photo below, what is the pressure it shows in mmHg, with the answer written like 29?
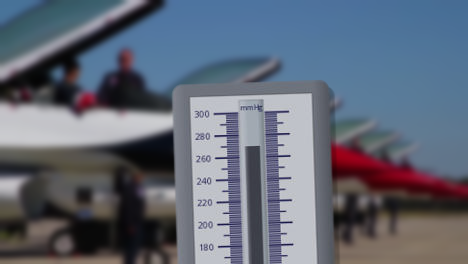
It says 270
